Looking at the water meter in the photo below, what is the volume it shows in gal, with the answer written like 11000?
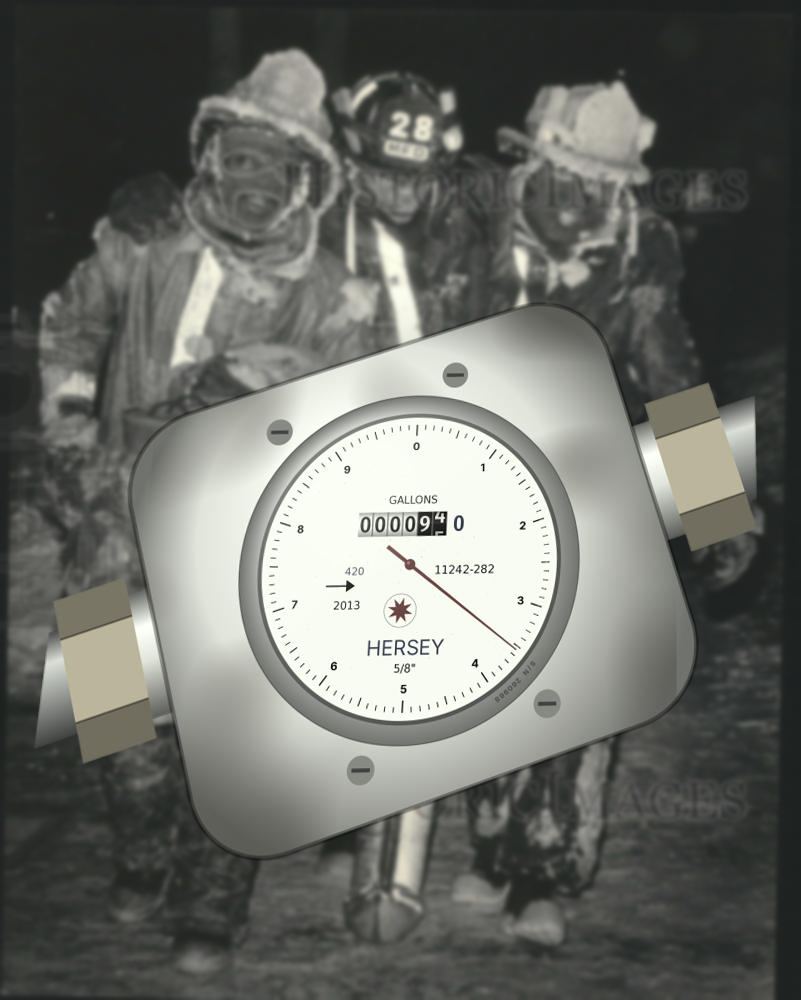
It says 943.5
